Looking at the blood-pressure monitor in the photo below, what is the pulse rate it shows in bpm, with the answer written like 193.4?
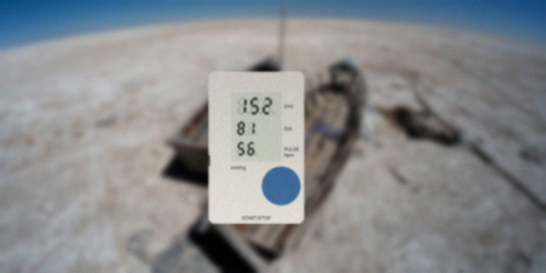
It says 56
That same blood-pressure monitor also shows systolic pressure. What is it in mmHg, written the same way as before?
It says 152
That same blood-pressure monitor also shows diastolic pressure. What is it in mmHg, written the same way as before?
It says 81
